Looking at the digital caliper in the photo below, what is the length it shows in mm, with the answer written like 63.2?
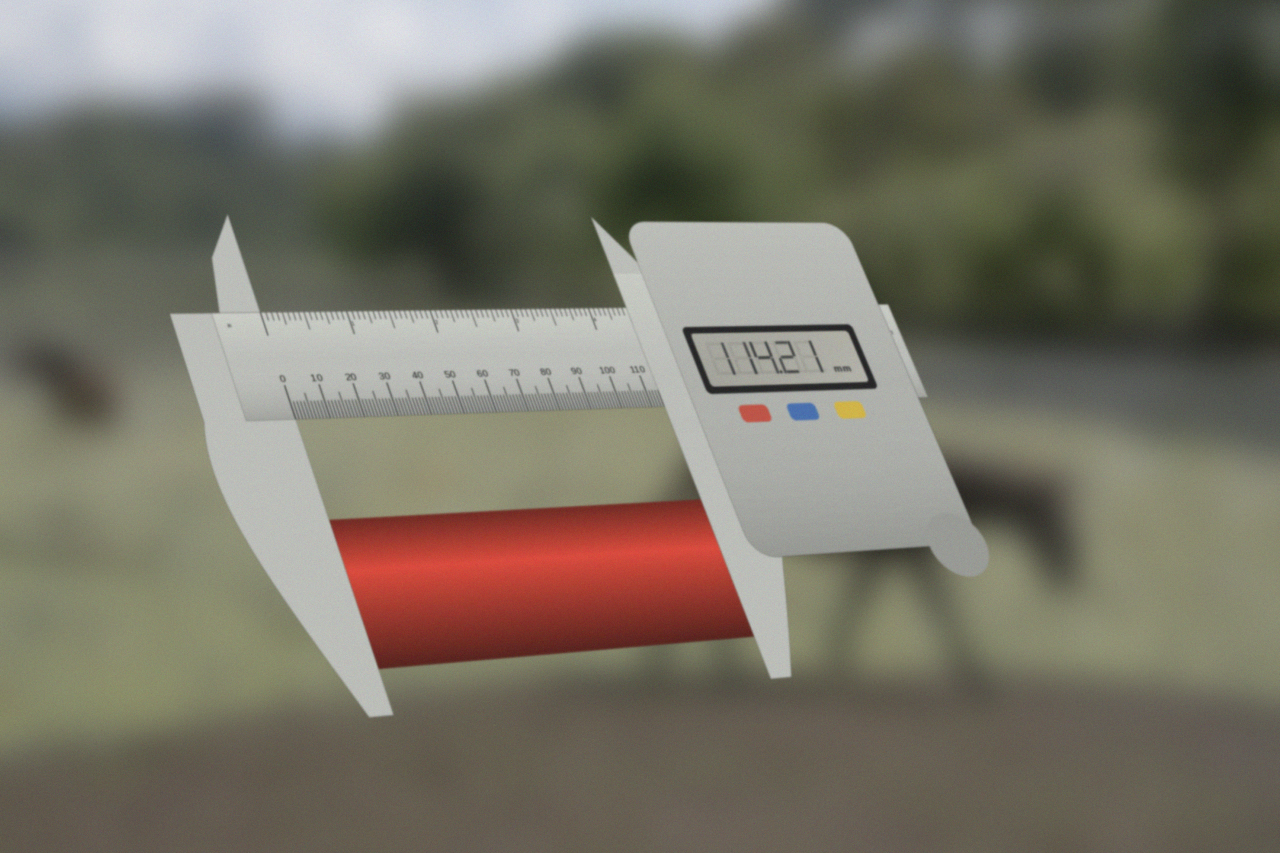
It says 114.21
